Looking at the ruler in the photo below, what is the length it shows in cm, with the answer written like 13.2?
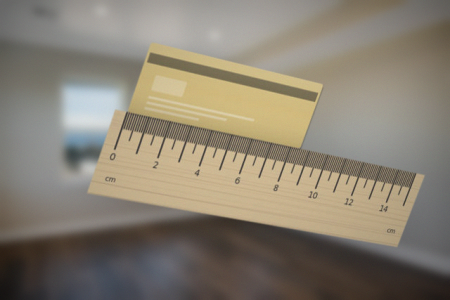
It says 8.5
